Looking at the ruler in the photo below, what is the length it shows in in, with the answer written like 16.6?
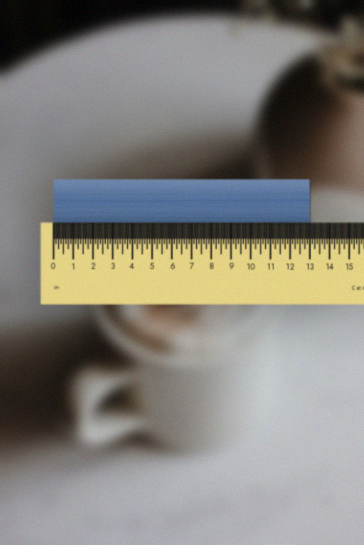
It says 13
